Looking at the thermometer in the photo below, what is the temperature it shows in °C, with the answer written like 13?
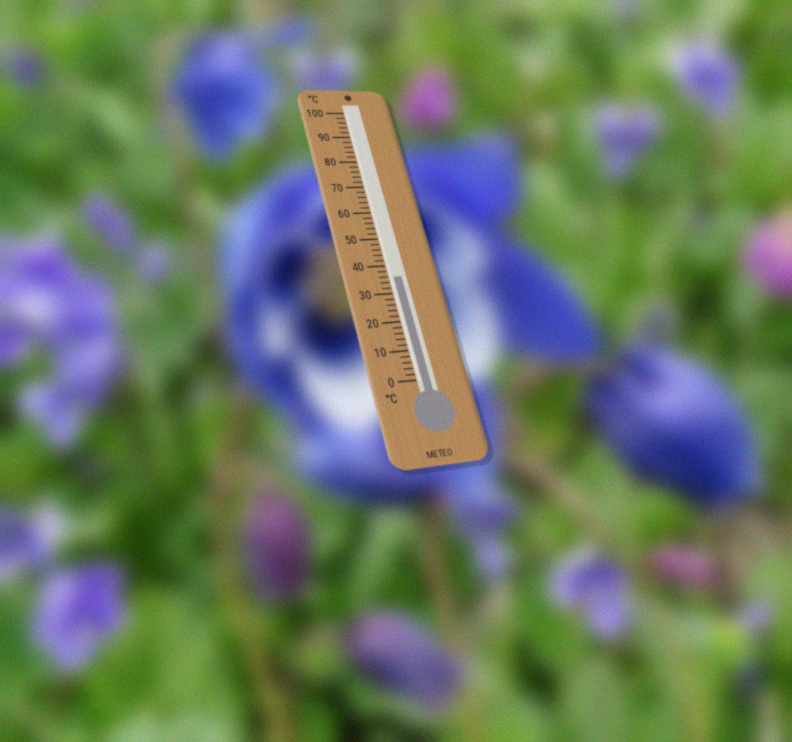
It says 36
